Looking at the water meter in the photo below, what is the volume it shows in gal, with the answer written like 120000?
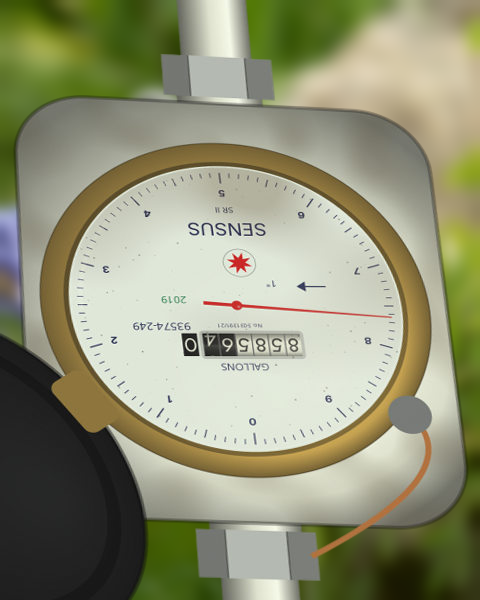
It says 8585637.6
